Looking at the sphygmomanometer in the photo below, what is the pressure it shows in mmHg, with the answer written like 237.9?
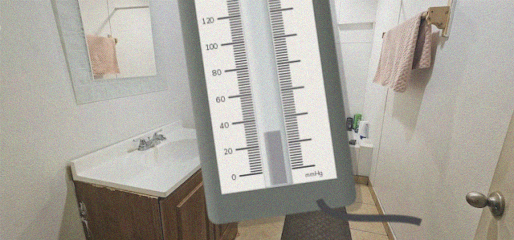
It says 30
